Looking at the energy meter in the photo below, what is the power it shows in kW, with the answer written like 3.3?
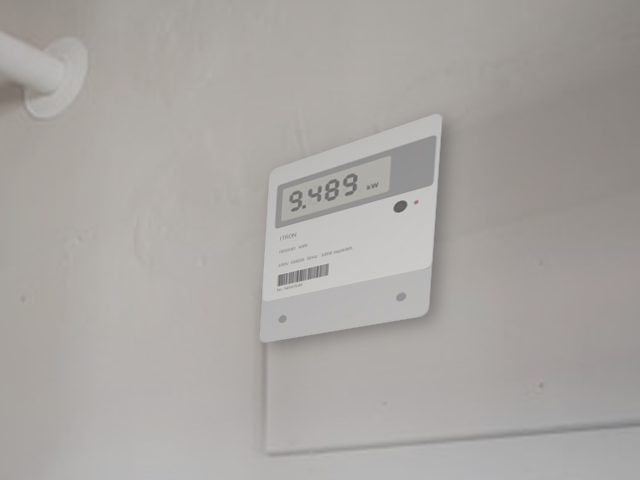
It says 9.489
